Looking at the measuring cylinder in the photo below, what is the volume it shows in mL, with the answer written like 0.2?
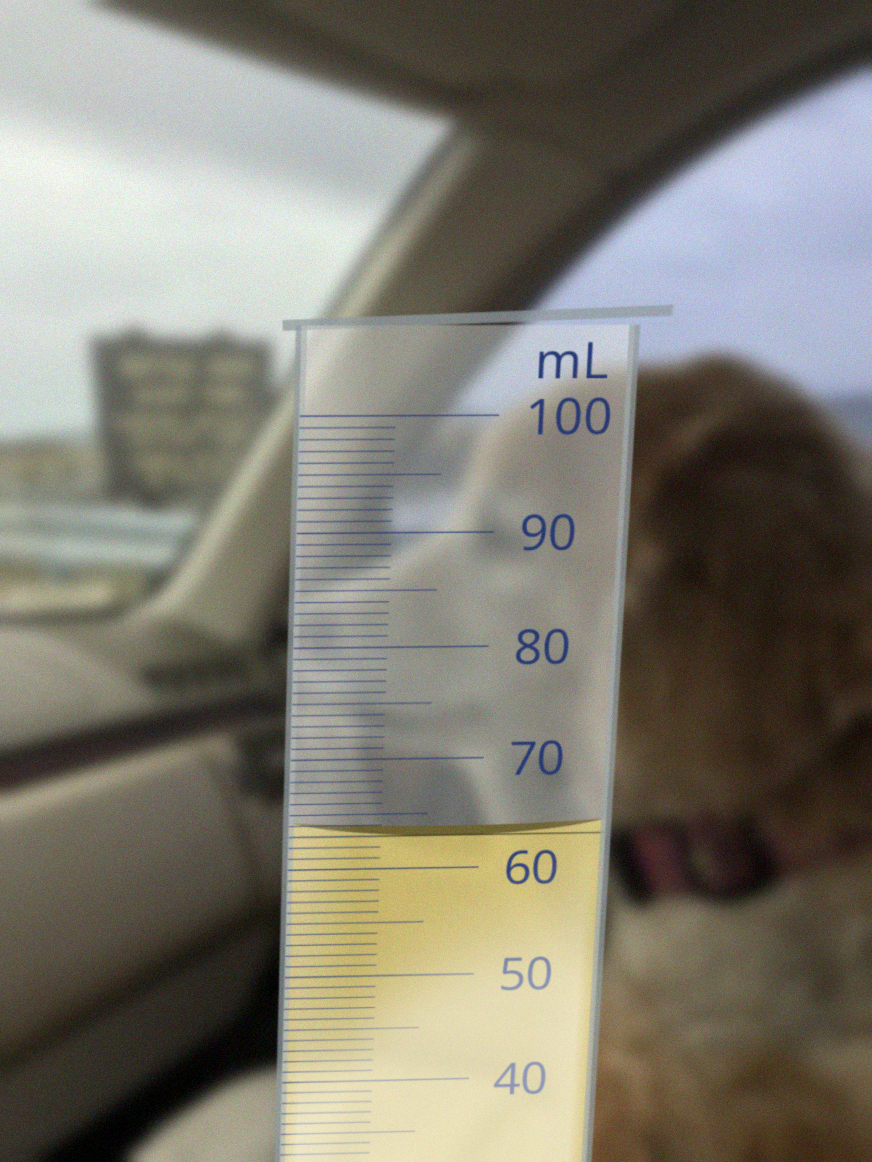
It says 63
